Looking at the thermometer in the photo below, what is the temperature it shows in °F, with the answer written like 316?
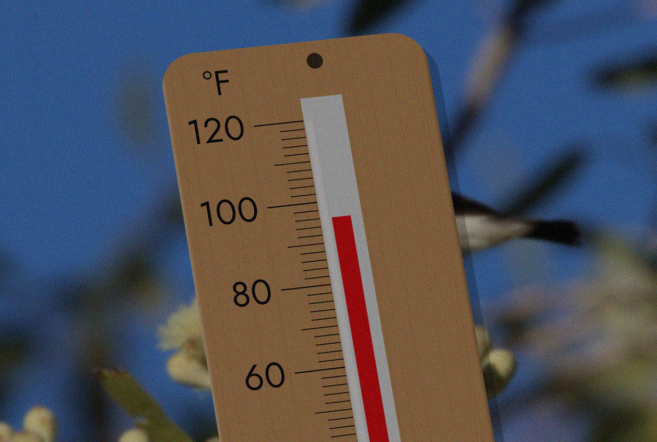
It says 96
